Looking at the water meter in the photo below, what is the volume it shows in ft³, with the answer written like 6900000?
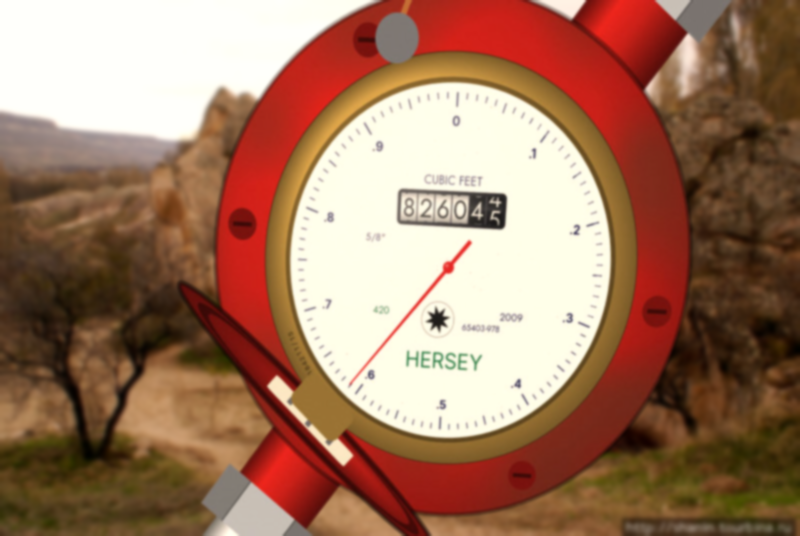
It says 826044.61
